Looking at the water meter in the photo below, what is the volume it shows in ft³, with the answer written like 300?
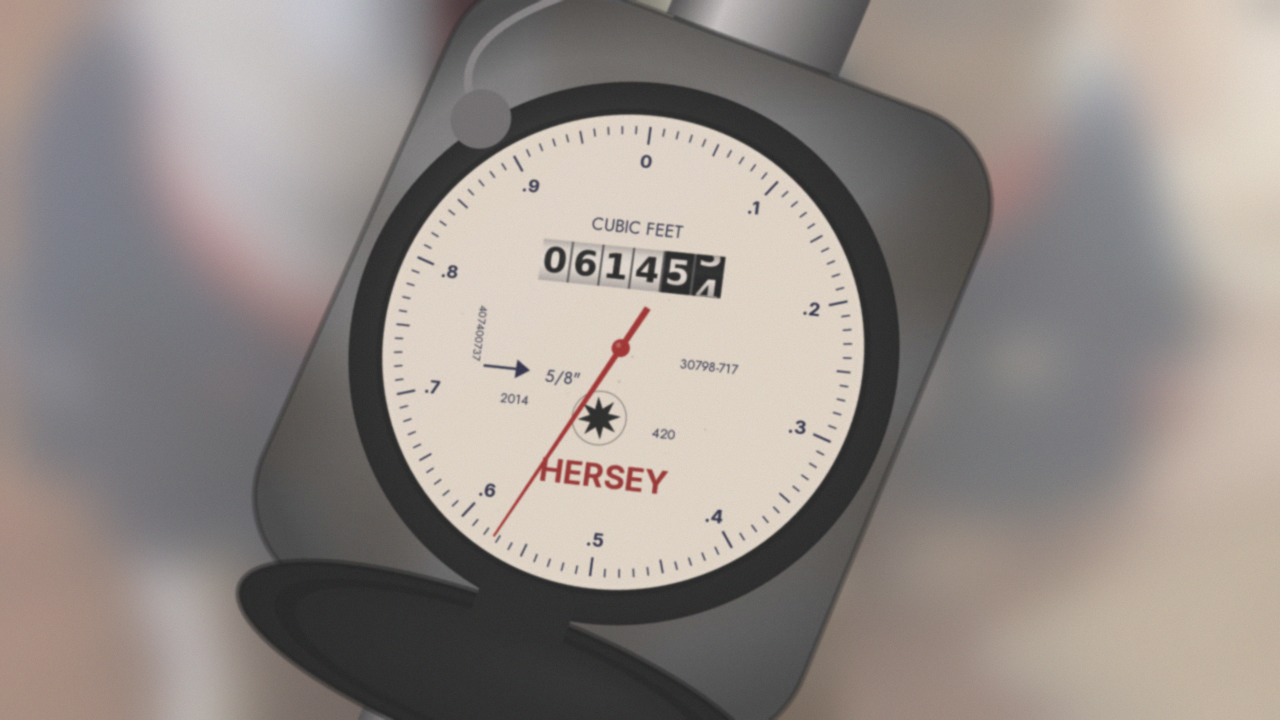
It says 61453.57
